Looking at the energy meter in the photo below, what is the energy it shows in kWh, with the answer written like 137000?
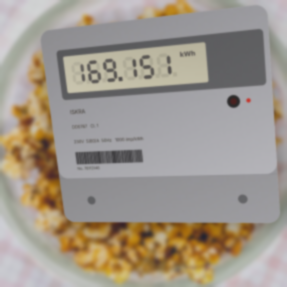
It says 169.151
